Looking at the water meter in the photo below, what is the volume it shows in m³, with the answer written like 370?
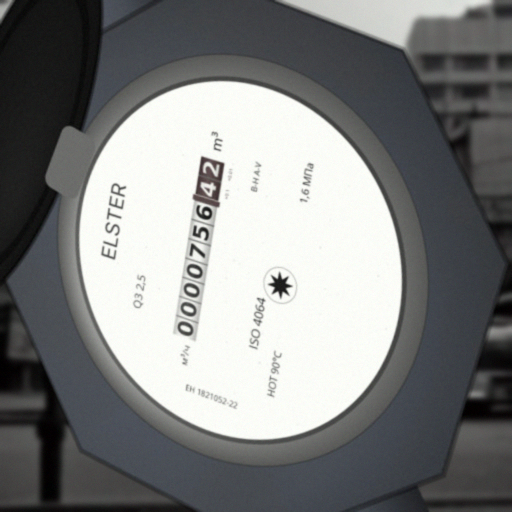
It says 756.42
